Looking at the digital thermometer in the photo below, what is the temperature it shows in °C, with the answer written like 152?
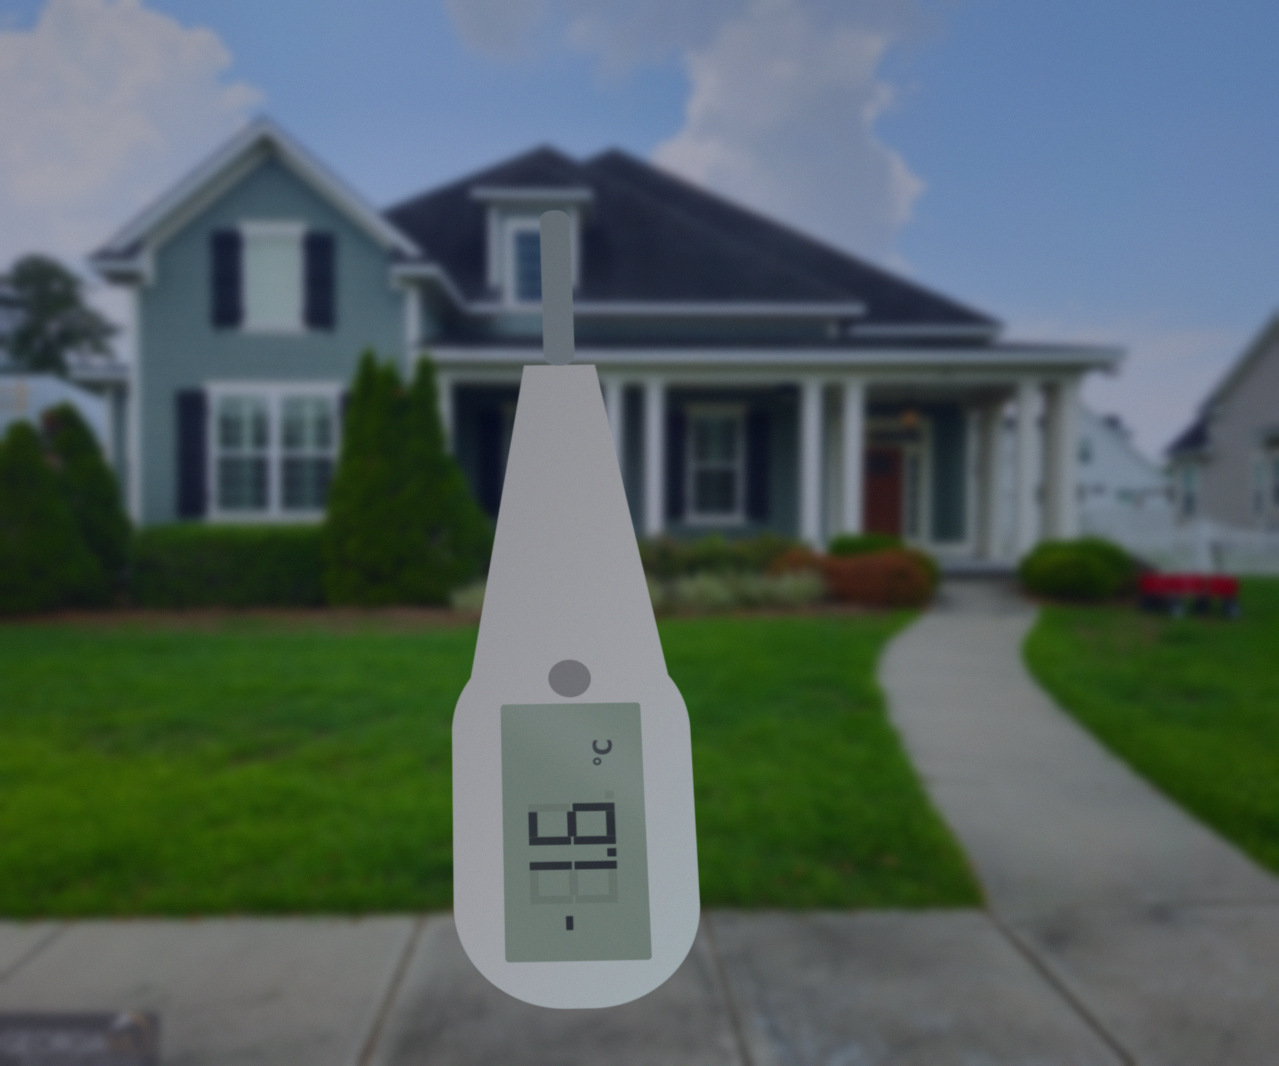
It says -1.6
